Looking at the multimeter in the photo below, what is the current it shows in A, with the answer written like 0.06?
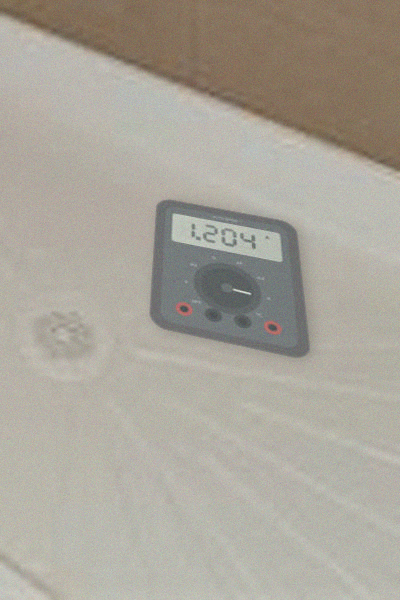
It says 1.204
